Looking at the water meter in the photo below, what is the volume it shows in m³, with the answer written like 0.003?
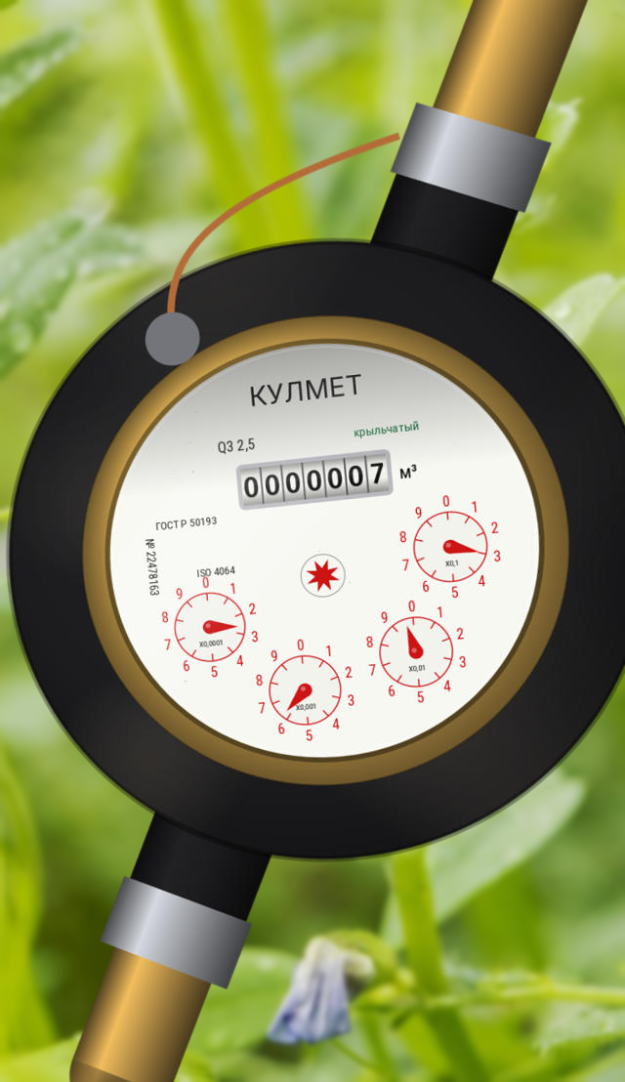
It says 7.2962
